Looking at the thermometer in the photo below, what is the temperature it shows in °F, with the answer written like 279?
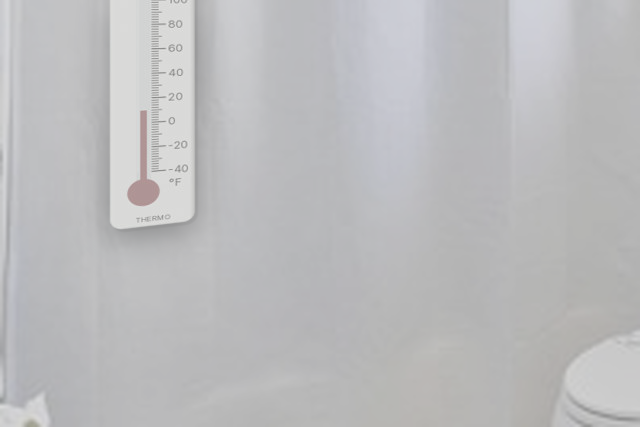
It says 10
